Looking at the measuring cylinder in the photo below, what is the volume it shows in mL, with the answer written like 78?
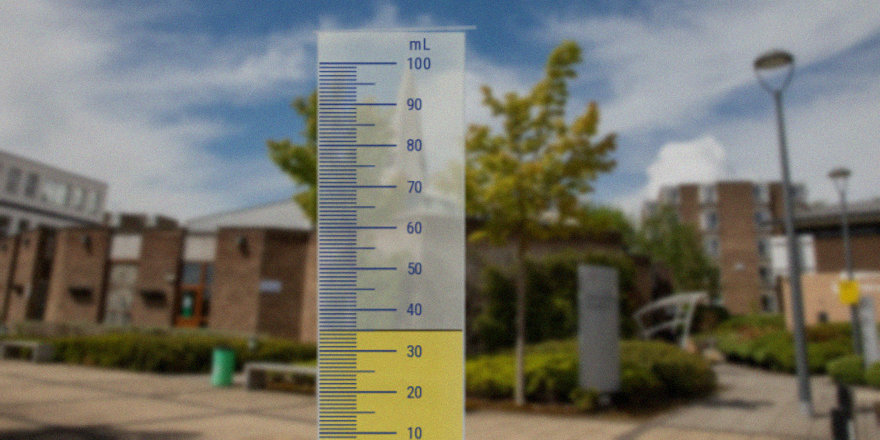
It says 35
